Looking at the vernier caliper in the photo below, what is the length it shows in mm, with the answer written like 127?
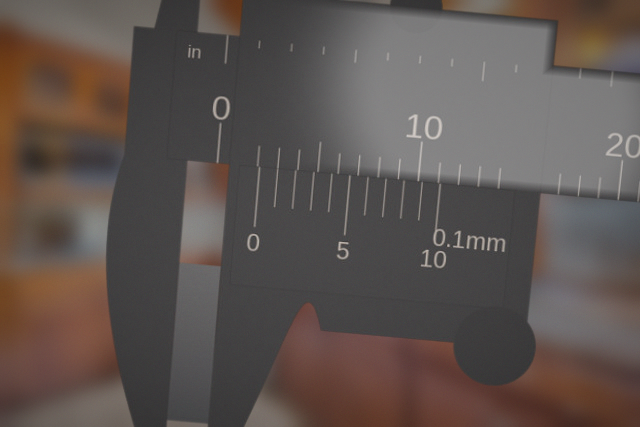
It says 2.1
